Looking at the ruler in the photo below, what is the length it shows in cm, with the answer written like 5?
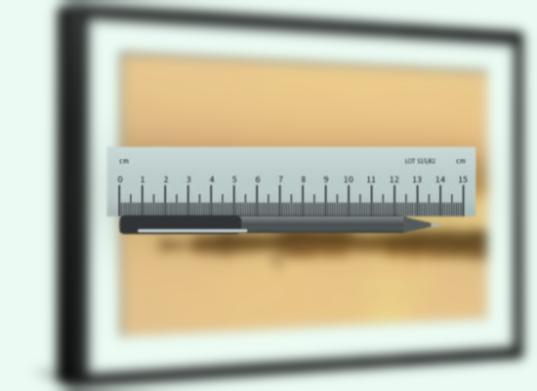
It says 14
